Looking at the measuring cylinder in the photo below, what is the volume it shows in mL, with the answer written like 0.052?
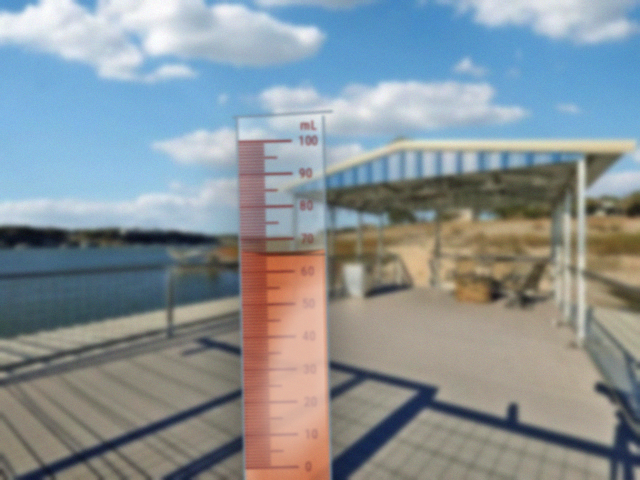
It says 65
